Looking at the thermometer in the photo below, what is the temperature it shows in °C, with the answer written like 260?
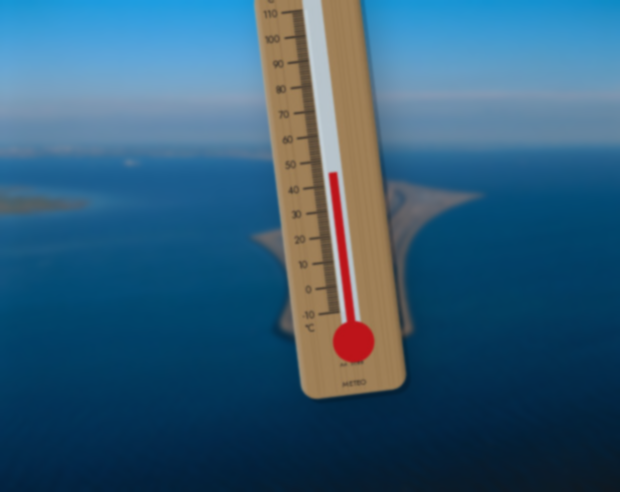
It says 45
